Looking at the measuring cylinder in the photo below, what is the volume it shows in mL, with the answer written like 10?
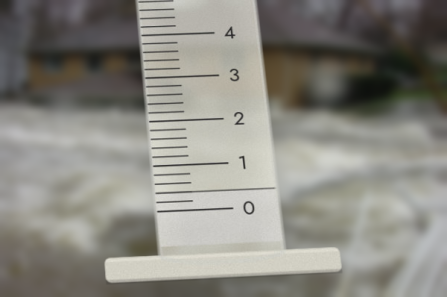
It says 0.4
